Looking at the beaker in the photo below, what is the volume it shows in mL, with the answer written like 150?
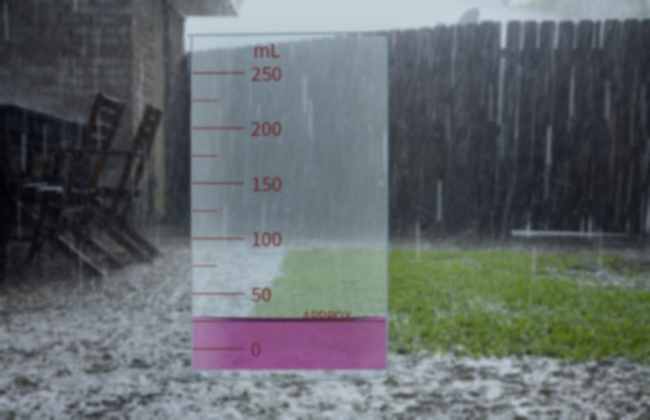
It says 25
